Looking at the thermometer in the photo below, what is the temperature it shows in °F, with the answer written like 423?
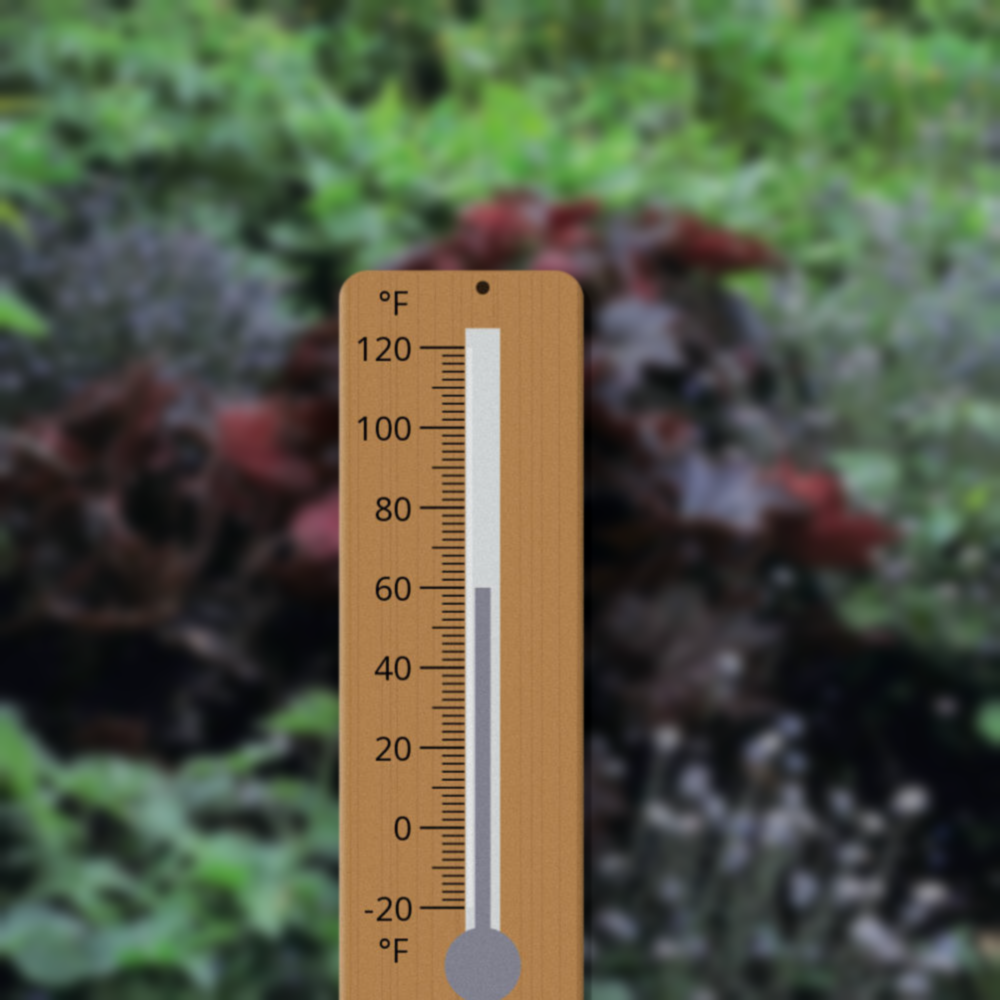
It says 60
